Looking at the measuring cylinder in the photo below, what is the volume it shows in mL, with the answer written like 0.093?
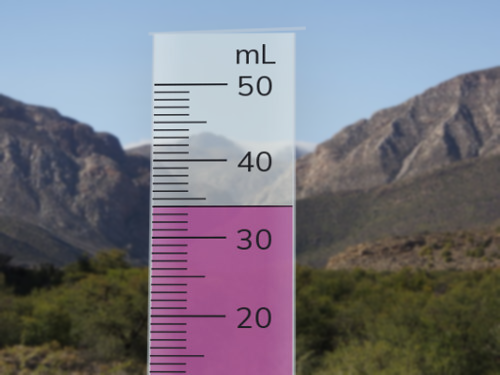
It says 34
